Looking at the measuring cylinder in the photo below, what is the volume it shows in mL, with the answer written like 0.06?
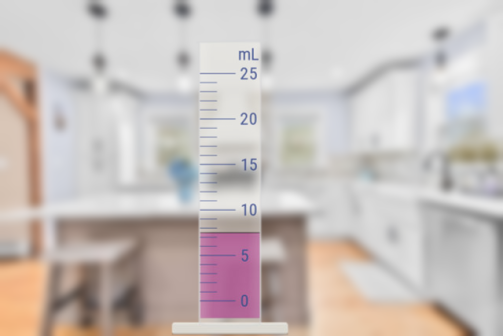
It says 7.5
